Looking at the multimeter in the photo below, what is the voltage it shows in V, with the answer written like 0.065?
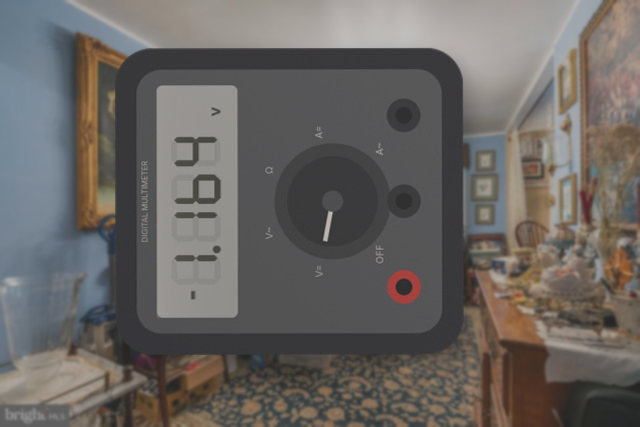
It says -1.164
